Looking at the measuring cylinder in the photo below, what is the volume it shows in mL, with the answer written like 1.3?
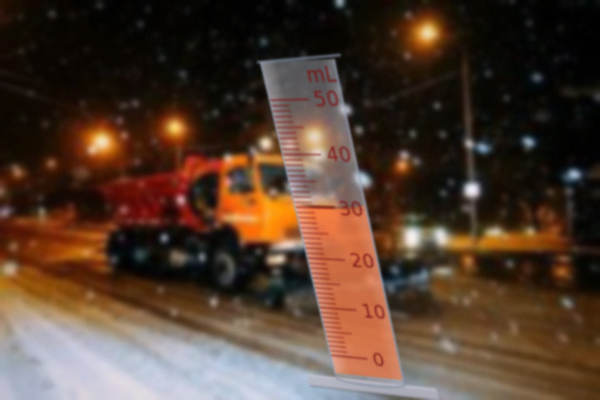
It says 30
